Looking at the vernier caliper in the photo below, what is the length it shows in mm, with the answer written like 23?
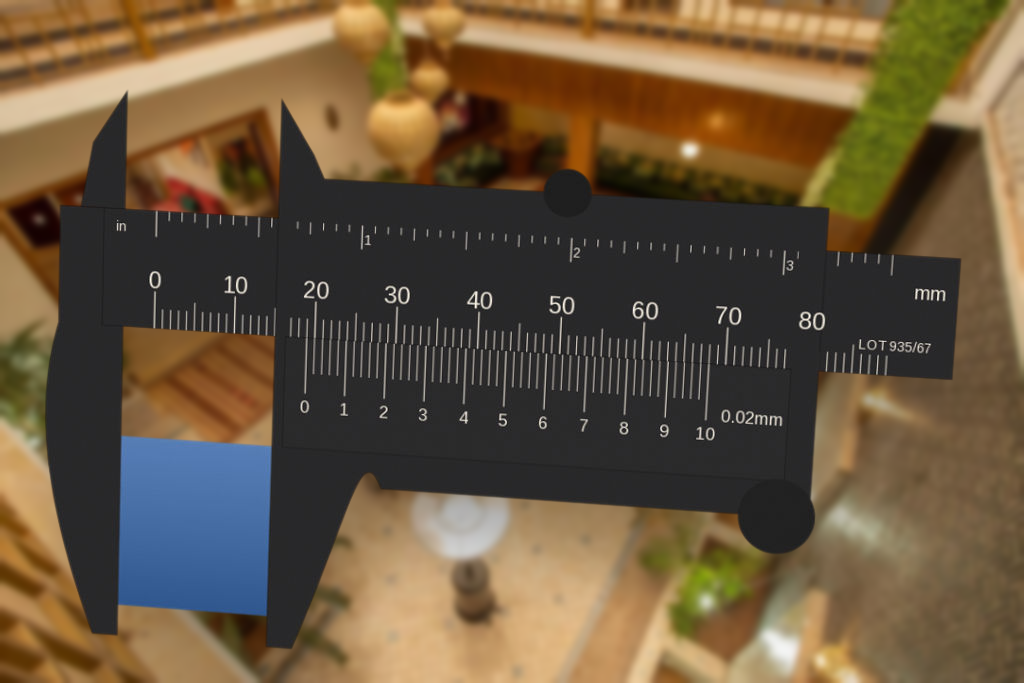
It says 19.0
